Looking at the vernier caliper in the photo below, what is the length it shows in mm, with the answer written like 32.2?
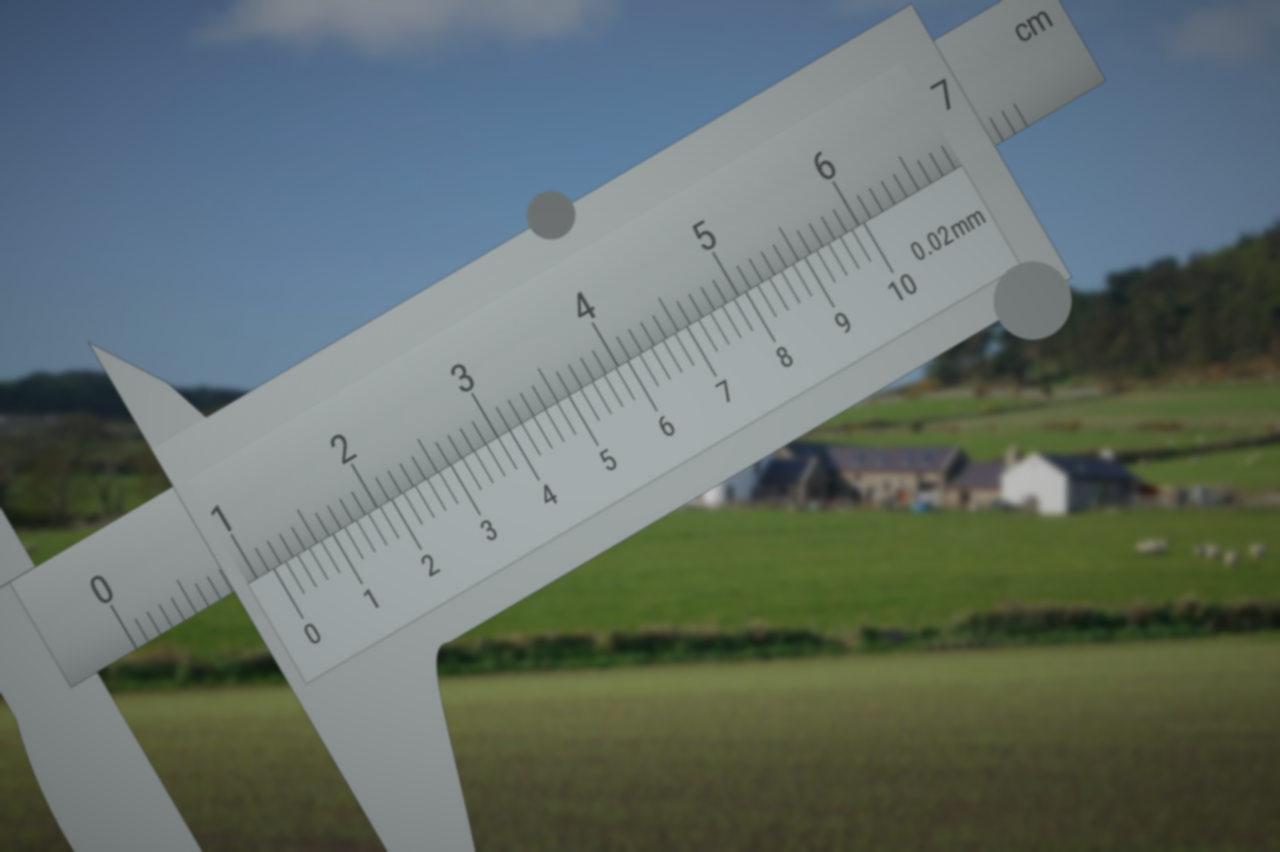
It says 11.4
